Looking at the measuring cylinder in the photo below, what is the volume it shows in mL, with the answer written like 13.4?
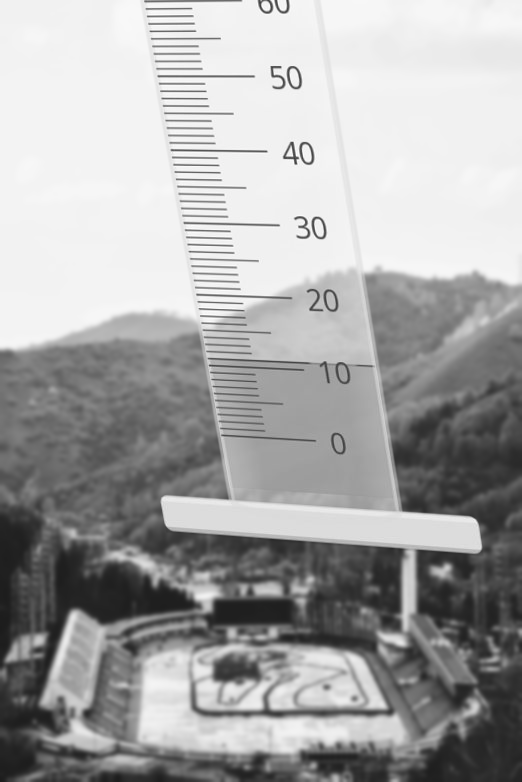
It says 11
